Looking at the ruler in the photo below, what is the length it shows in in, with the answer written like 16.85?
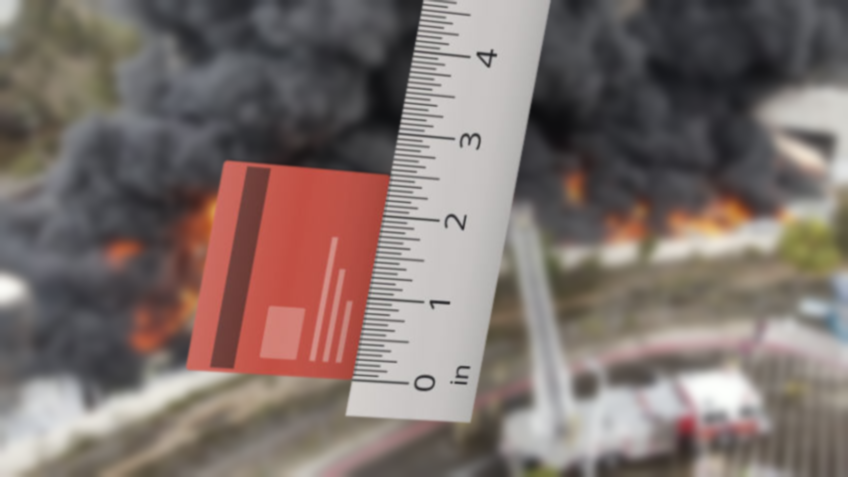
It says 2.5
